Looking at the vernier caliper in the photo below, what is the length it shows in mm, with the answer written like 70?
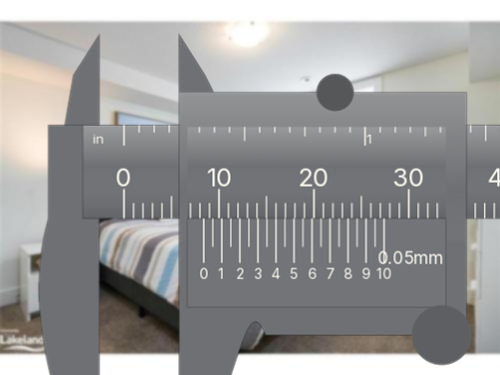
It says 8.4
